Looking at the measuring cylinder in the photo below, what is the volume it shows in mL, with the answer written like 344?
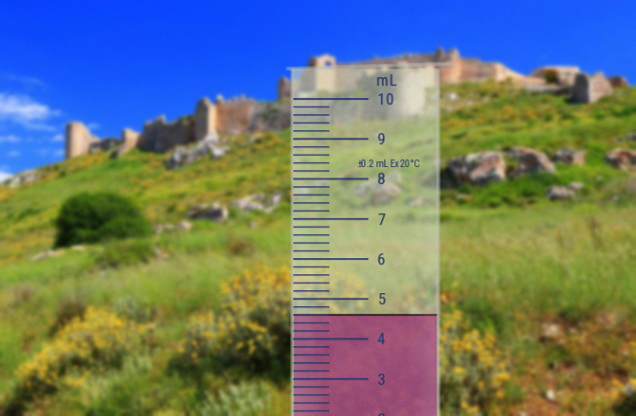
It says 4.6
